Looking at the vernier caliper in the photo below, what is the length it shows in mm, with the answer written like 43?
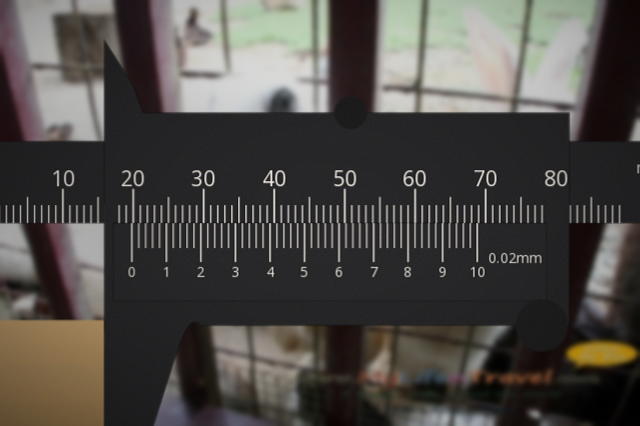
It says 19.8
